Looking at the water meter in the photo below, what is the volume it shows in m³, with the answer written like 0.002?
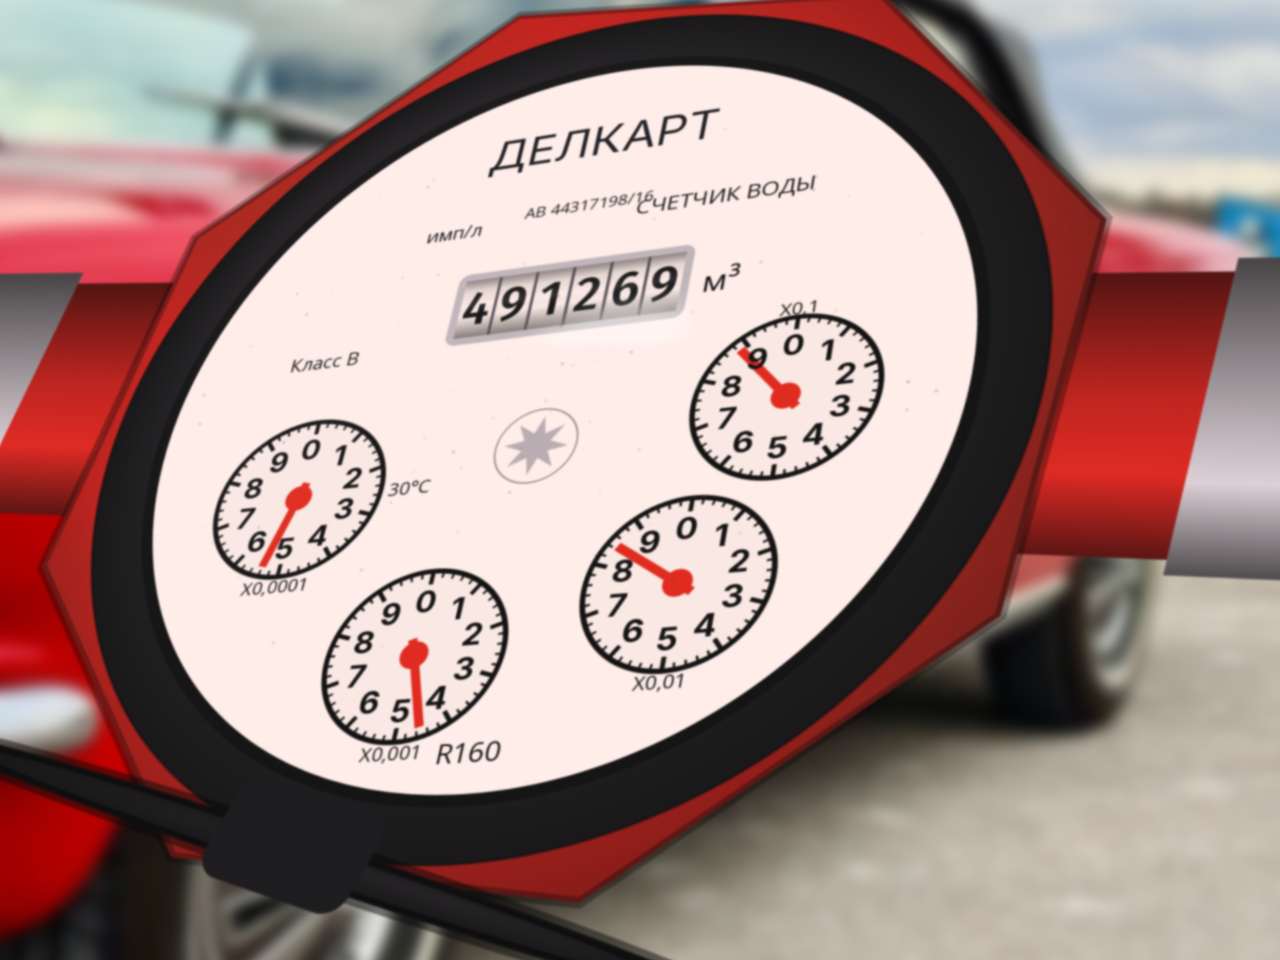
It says 491269.8845
